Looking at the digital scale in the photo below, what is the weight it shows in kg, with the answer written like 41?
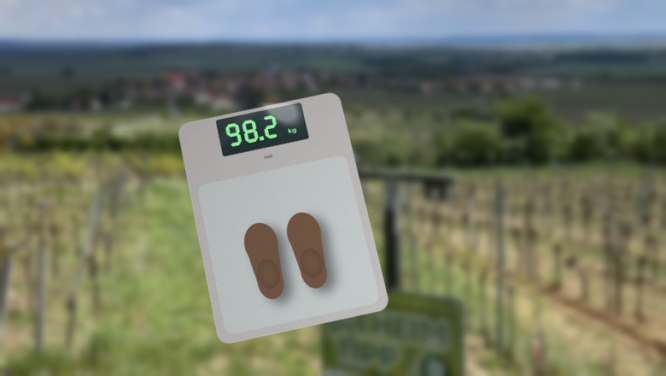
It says 98.2
